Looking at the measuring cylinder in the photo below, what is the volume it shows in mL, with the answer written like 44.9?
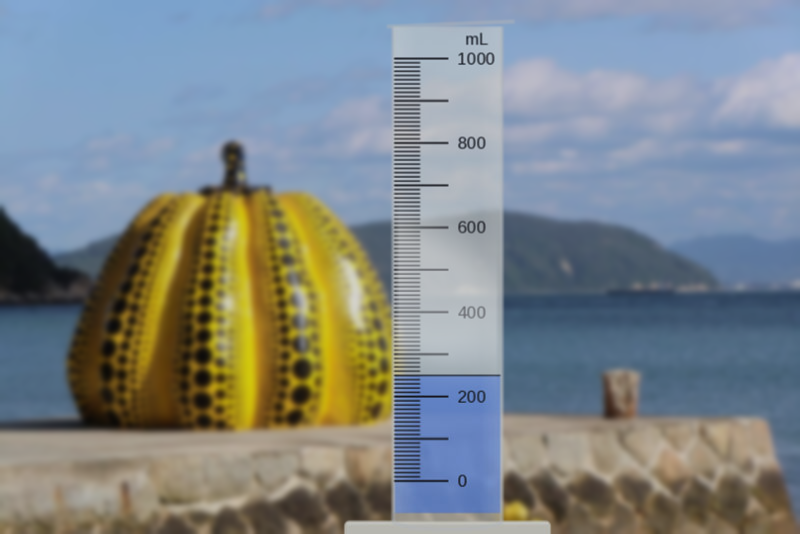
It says 250
